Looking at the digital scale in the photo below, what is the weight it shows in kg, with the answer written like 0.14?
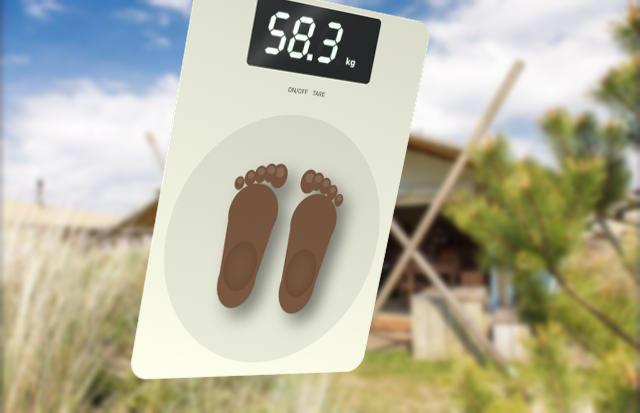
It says 58.3
